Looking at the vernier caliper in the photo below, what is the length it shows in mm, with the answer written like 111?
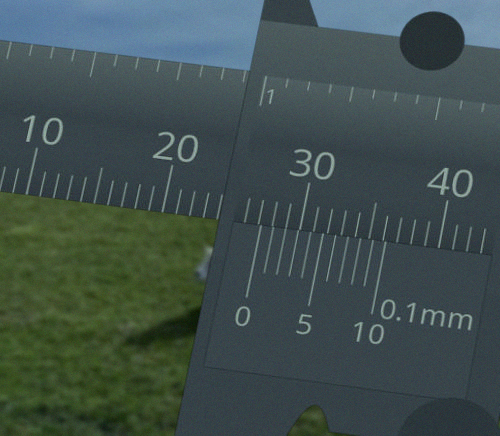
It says 27.2
